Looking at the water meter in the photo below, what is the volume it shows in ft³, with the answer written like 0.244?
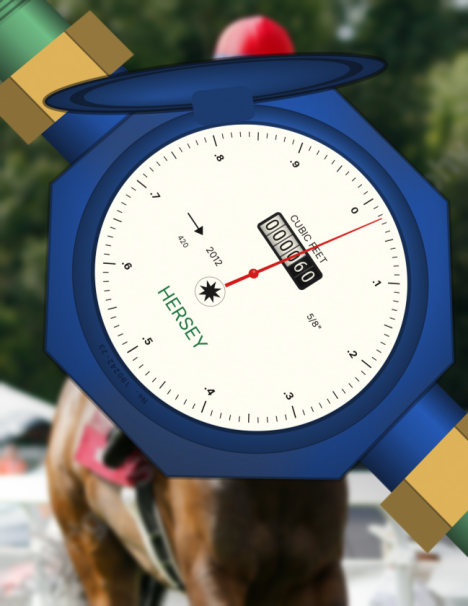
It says 60.02
